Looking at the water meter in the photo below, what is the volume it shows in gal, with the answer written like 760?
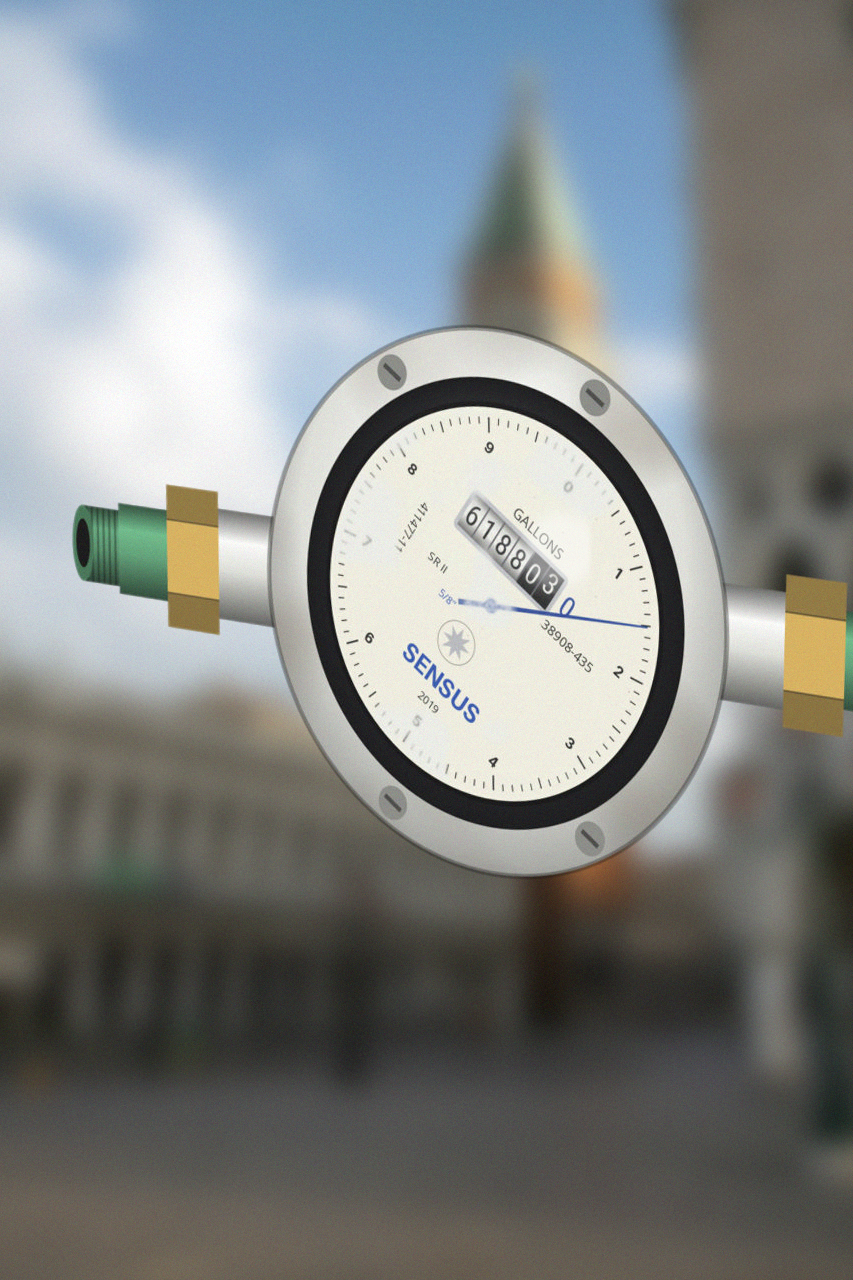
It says 6188031.5
